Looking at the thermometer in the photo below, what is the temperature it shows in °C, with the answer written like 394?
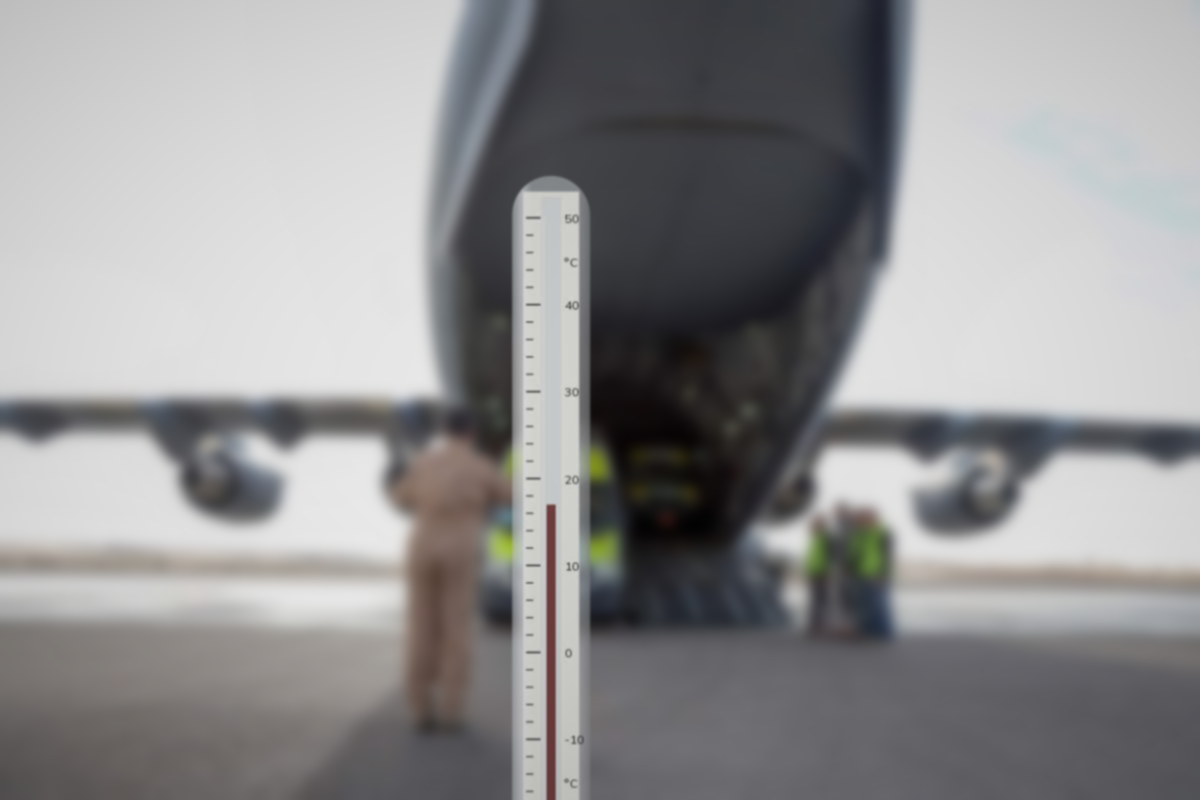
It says 17
